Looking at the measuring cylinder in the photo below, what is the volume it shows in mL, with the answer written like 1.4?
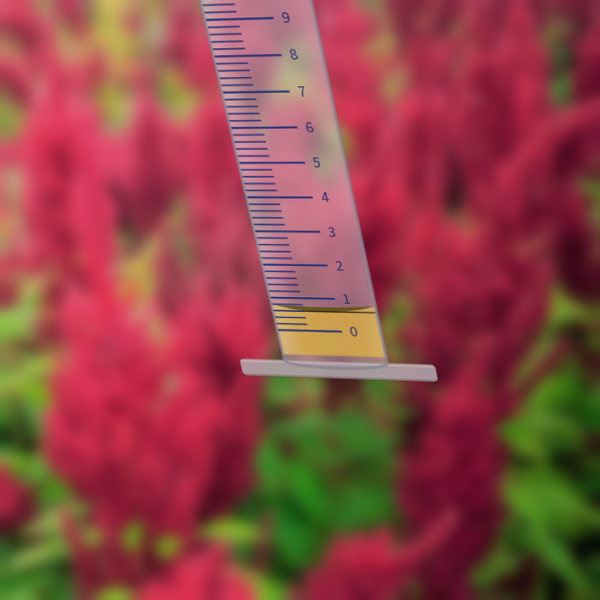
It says 0.6
